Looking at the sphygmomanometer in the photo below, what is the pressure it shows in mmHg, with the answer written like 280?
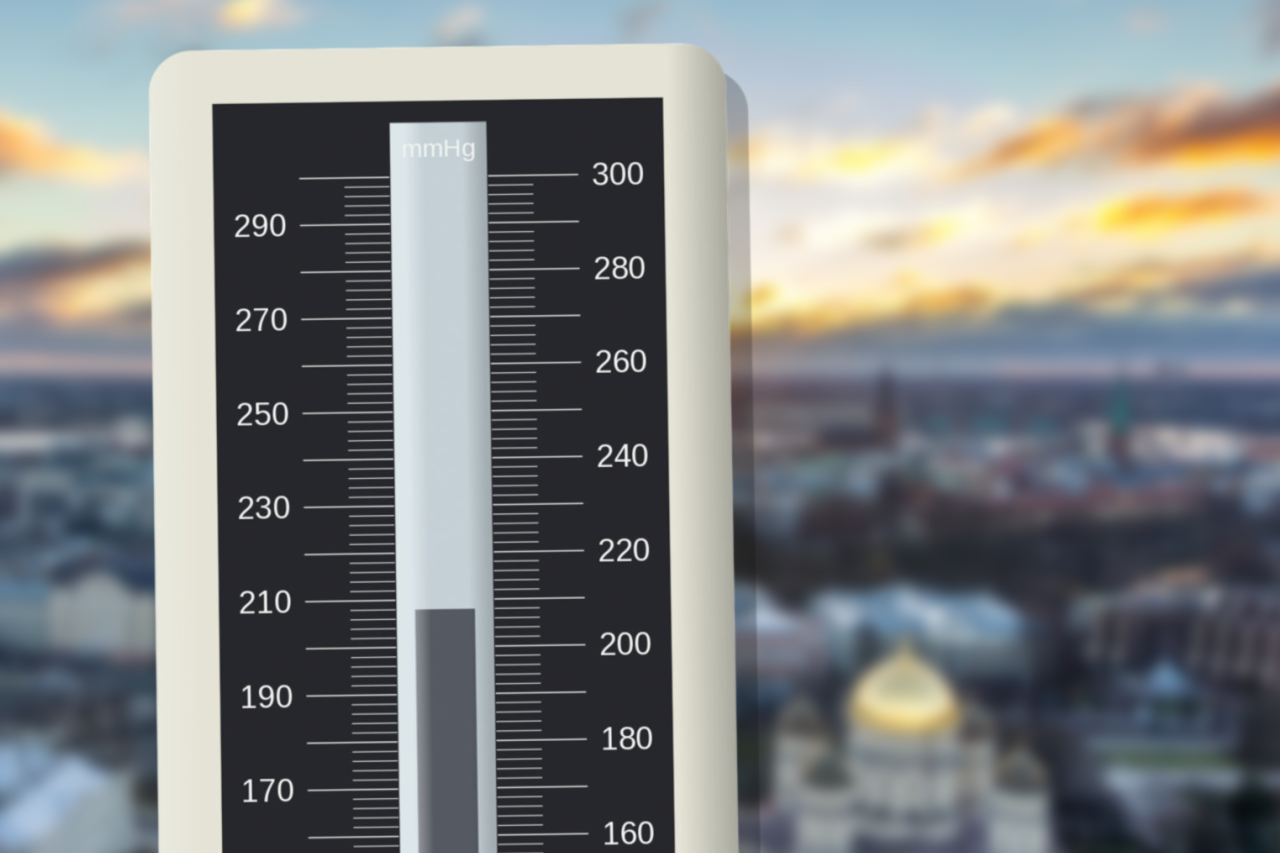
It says 208
